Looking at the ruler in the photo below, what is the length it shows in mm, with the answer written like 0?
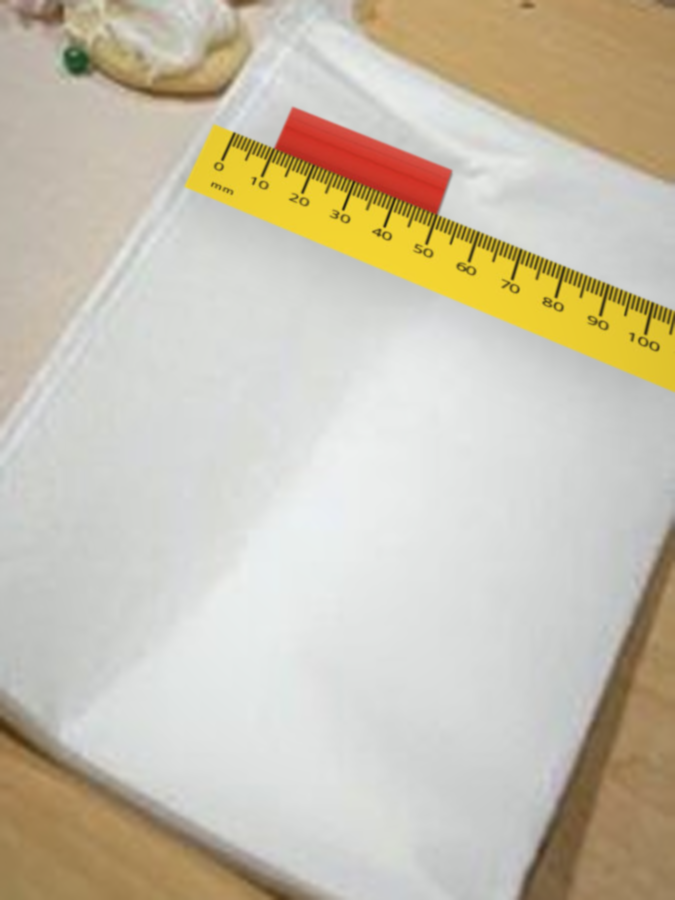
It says 40
